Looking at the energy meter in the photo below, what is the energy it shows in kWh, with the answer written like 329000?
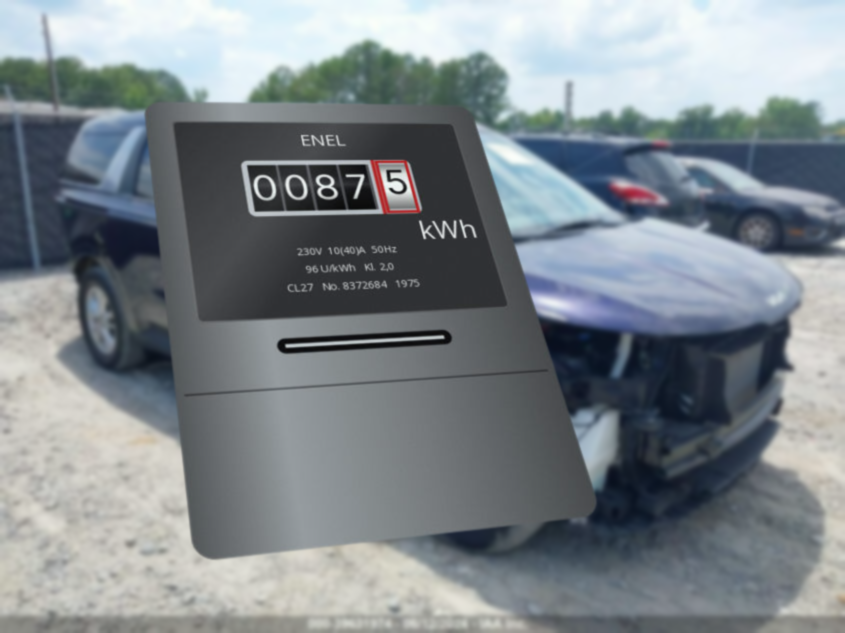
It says 87.5
